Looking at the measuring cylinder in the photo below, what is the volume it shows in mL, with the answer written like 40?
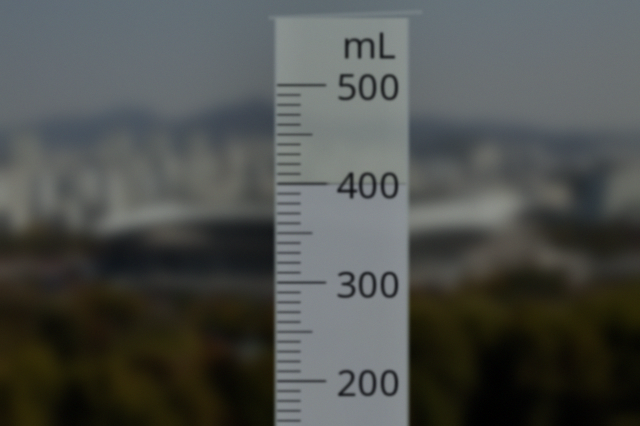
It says 400
